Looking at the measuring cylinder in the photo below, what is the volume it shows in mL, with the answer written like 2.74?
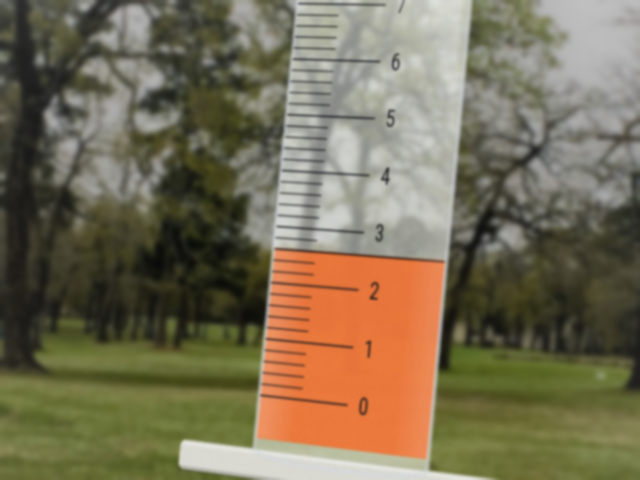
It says 2.6
